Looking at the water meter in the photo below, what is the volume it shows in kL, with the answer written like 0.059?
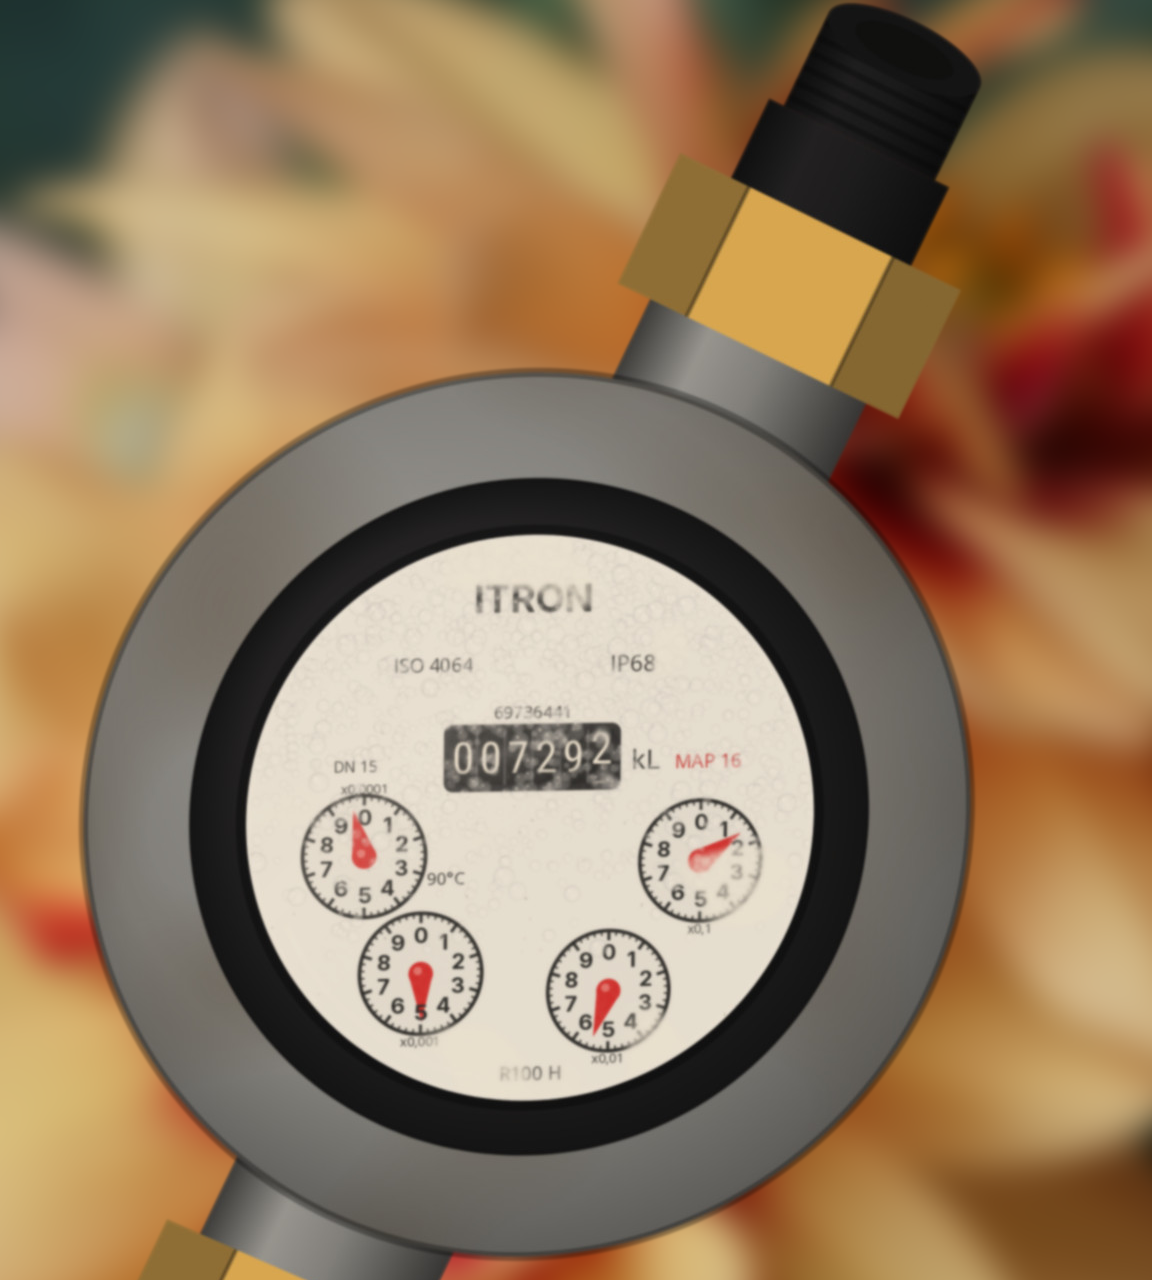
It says 7292.1549
